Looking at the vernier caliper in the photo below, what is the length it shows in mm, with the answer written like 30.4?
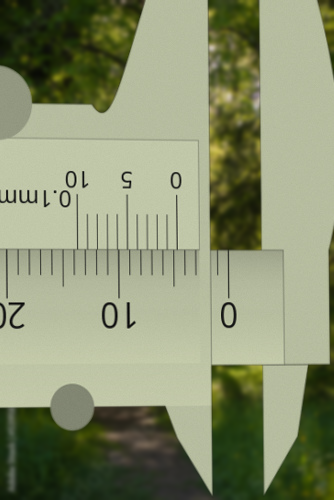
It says 4.7
